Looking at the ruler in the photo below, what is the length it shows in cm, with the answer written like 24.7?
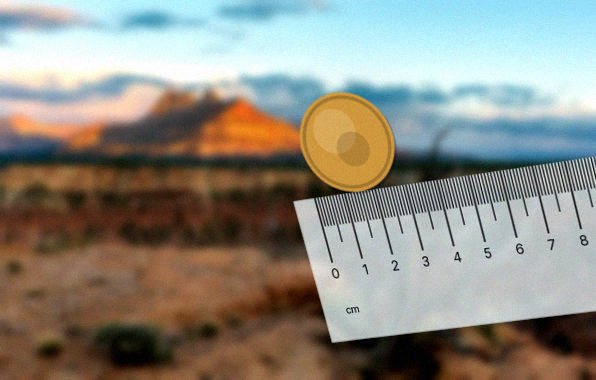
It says 3
